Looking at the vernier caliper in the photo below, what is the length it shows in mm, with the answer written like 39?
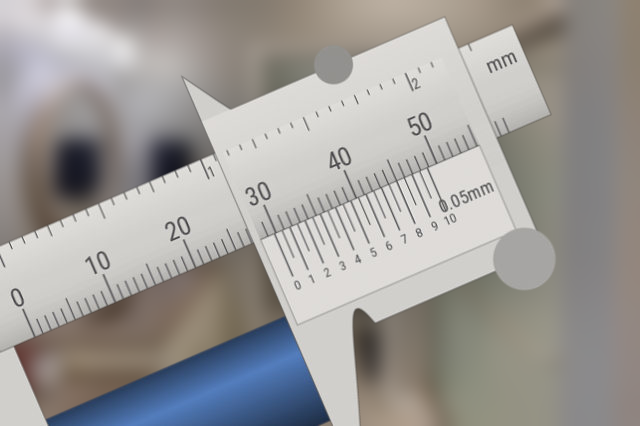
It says 29.8
